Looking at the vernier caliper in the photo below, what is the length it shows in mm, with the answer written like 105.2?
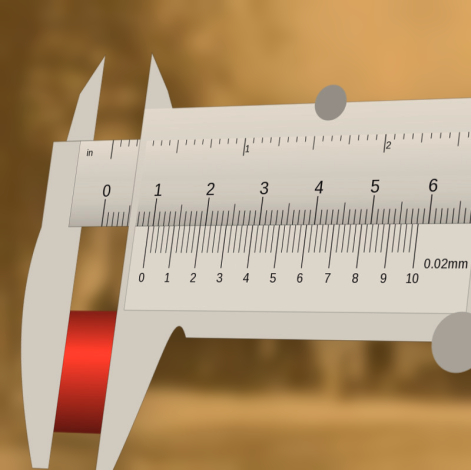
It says 9.2
